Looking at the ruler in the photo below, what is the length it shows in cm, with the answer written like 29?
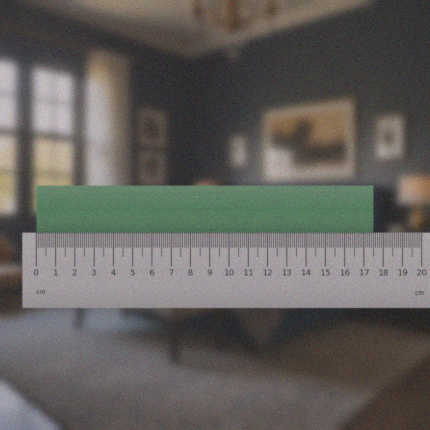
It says 17.5
